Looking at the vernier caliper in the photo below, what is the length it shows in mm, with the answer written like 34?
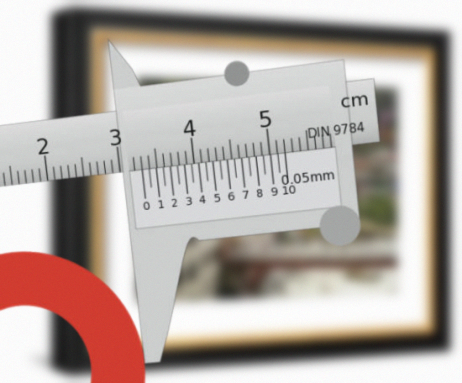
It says 33.0
